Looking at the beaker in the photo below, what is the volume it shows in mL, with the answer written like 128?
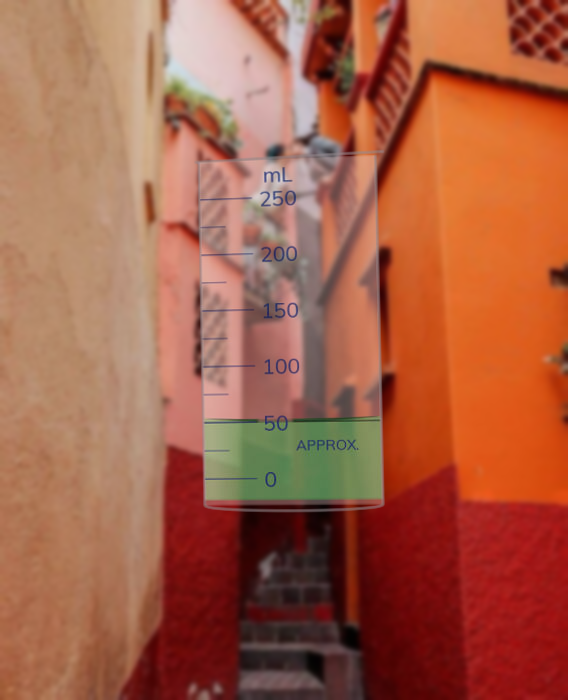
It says 50
